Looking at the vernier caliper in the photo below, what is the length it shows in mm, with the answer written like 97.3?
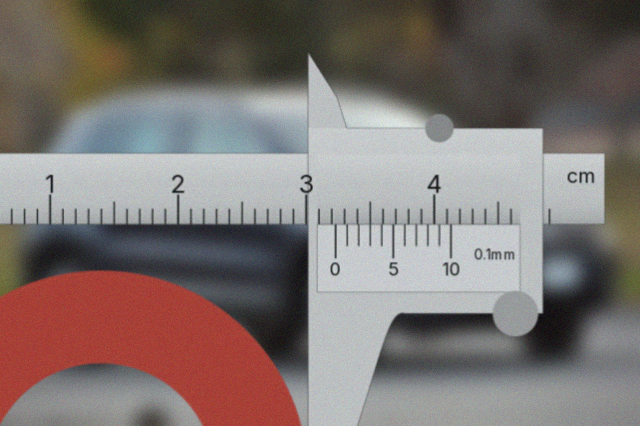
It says 32.3
